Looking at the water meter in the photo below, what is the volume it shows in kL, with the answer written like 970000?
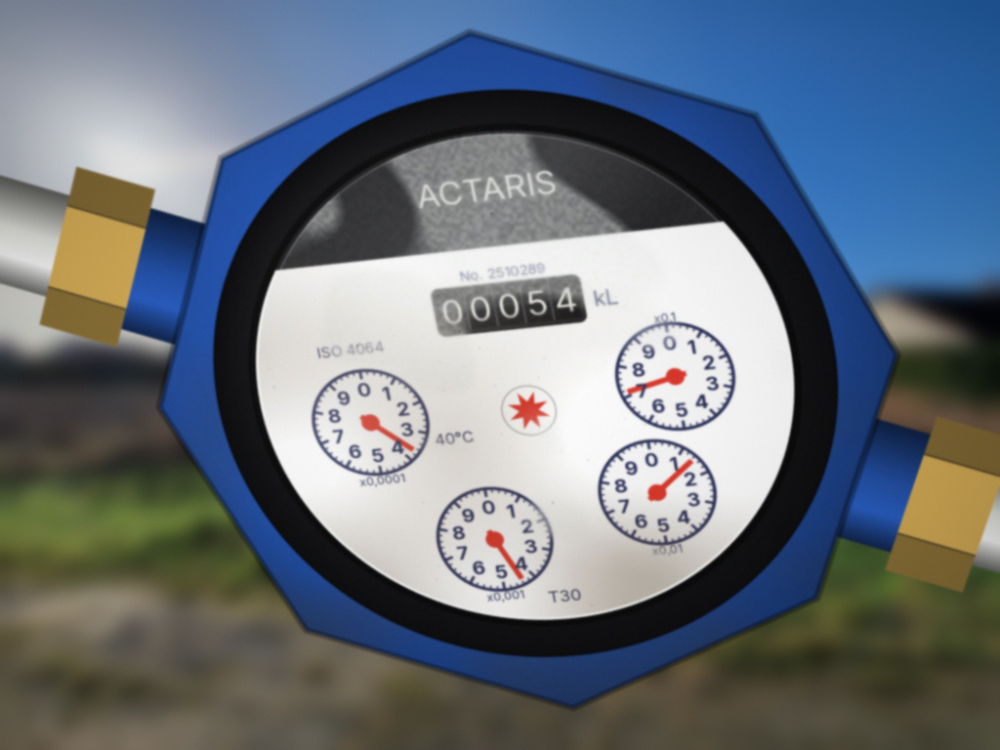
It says 54.7143
